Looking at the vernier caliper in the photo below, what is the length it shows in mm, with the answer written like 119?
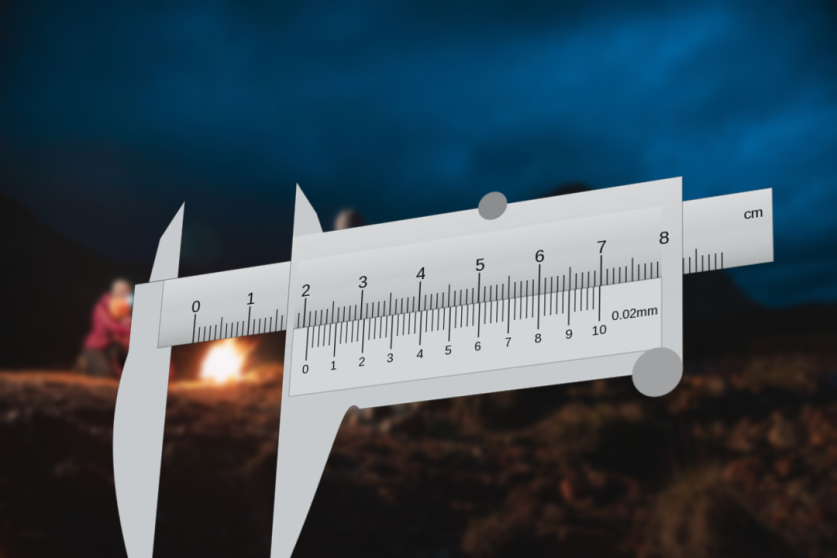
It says 20.8
